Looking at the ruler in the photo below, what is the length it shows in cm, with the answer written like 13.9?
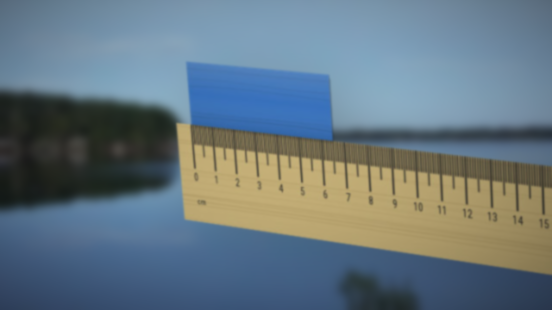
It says 6.5
